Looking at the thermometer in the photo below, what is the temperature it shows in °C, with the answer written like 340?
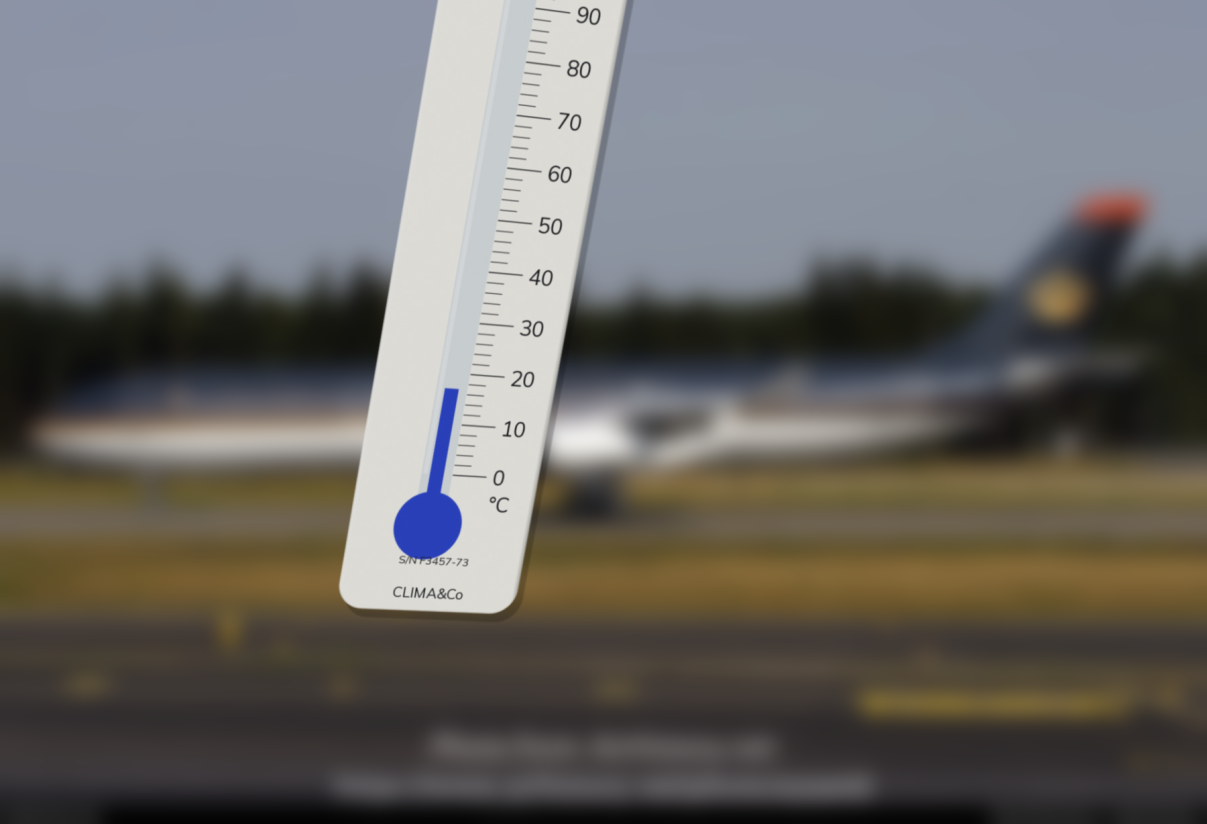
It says 17
